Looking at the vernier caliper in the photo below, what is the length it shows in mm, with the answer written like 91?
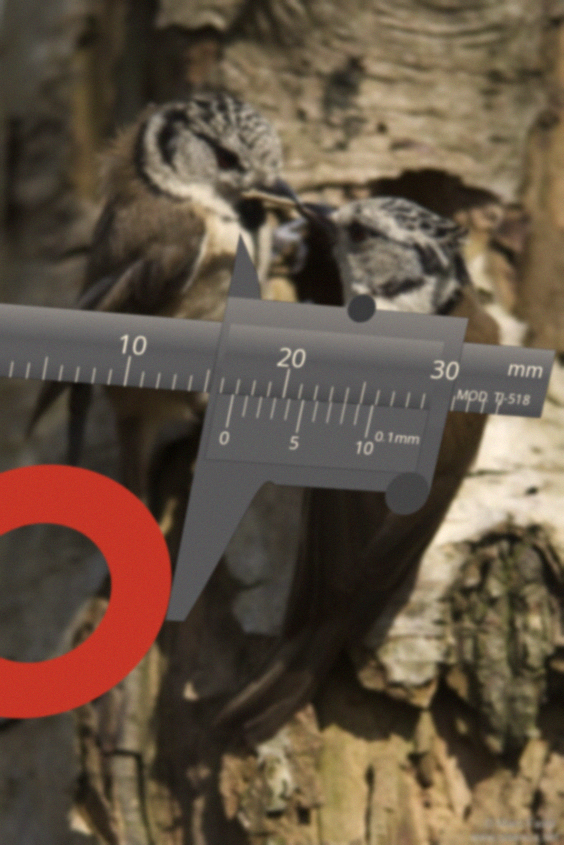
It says 16.8
